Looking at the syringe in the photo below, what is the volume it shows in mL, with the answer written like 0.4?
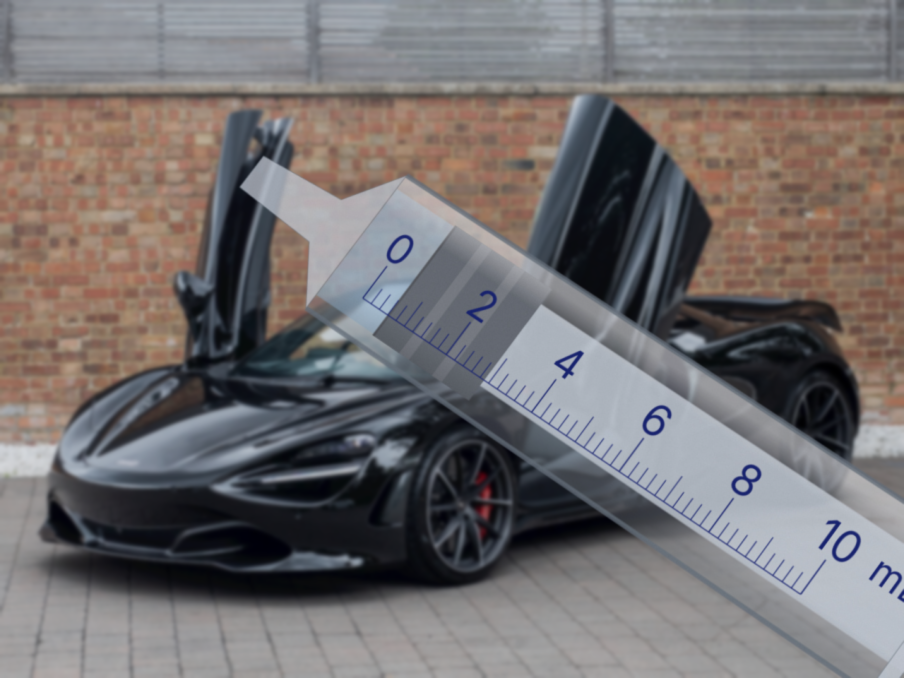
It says 0.6
